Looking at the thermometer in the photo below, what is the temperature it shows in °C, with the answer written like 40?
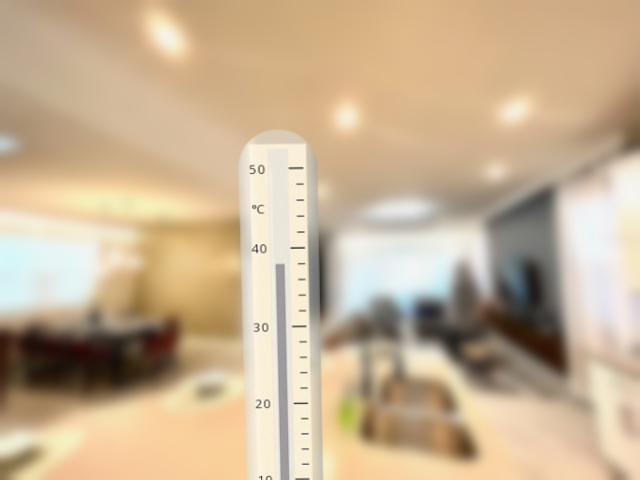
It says 38
